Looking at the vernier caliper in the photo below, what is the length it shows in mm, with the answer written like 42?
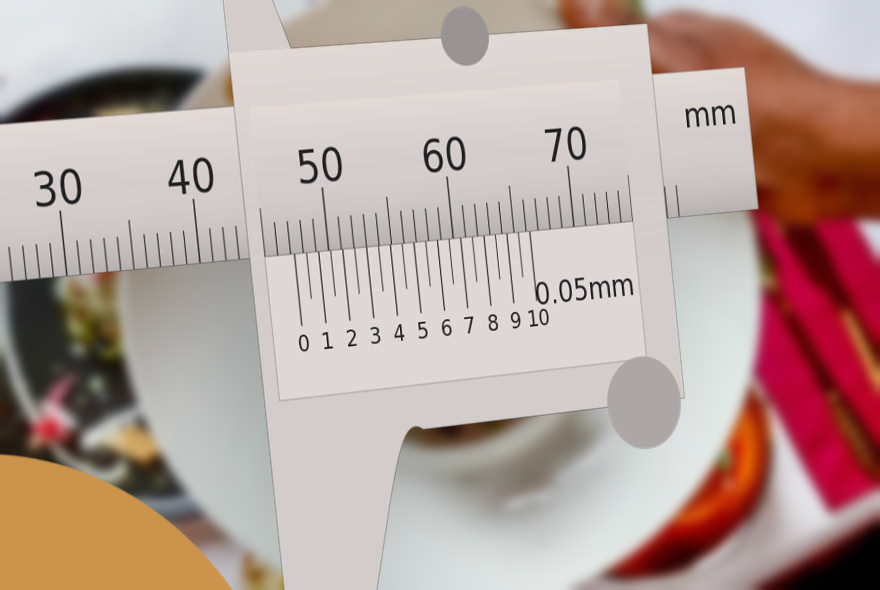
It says 47.3
